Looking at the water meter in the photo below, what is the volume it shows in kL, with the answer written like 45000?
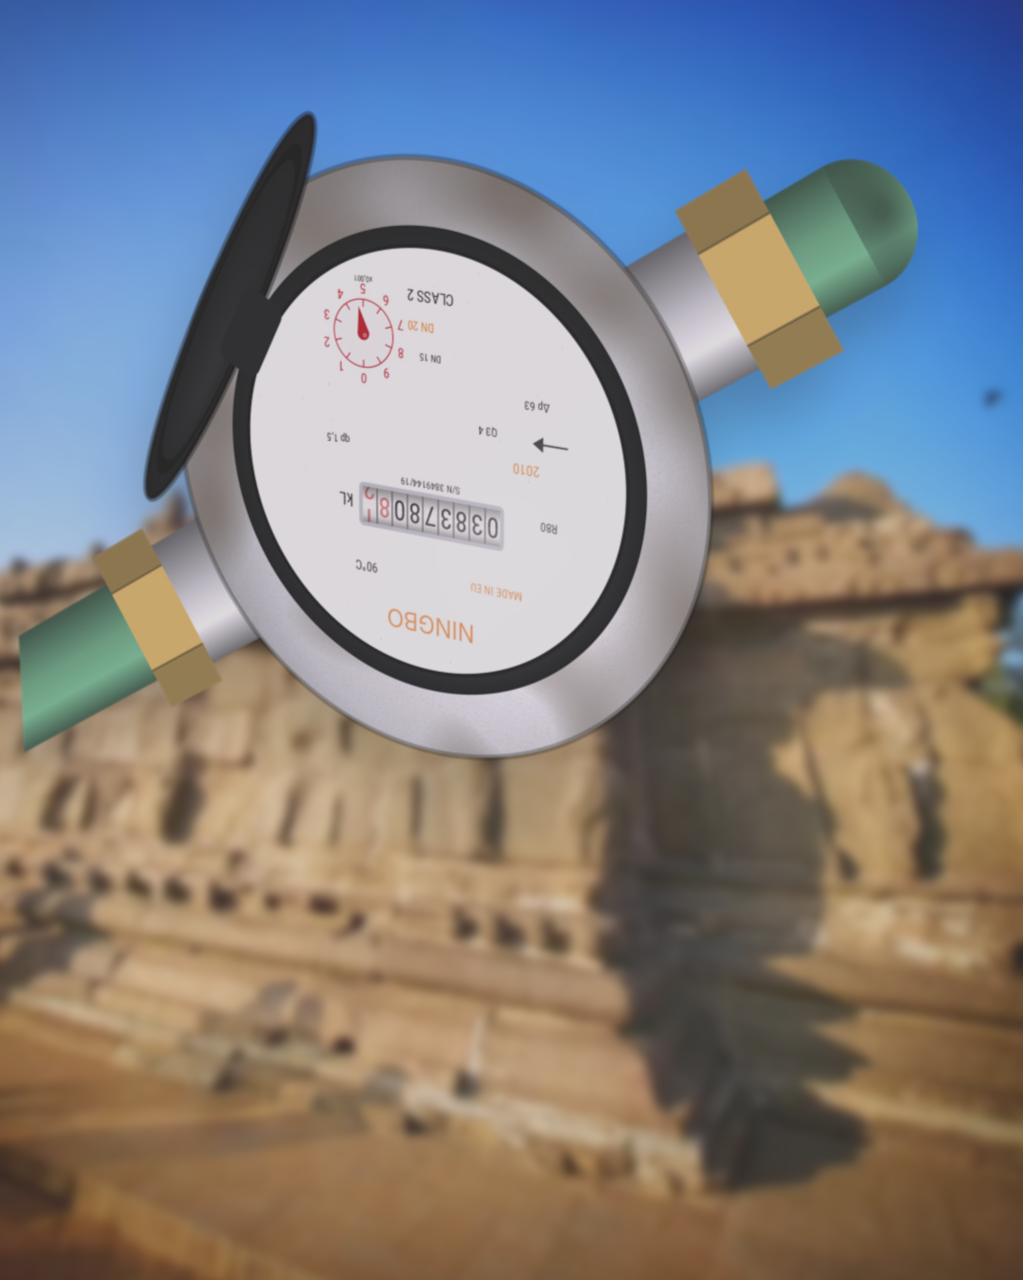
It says 383780.814
